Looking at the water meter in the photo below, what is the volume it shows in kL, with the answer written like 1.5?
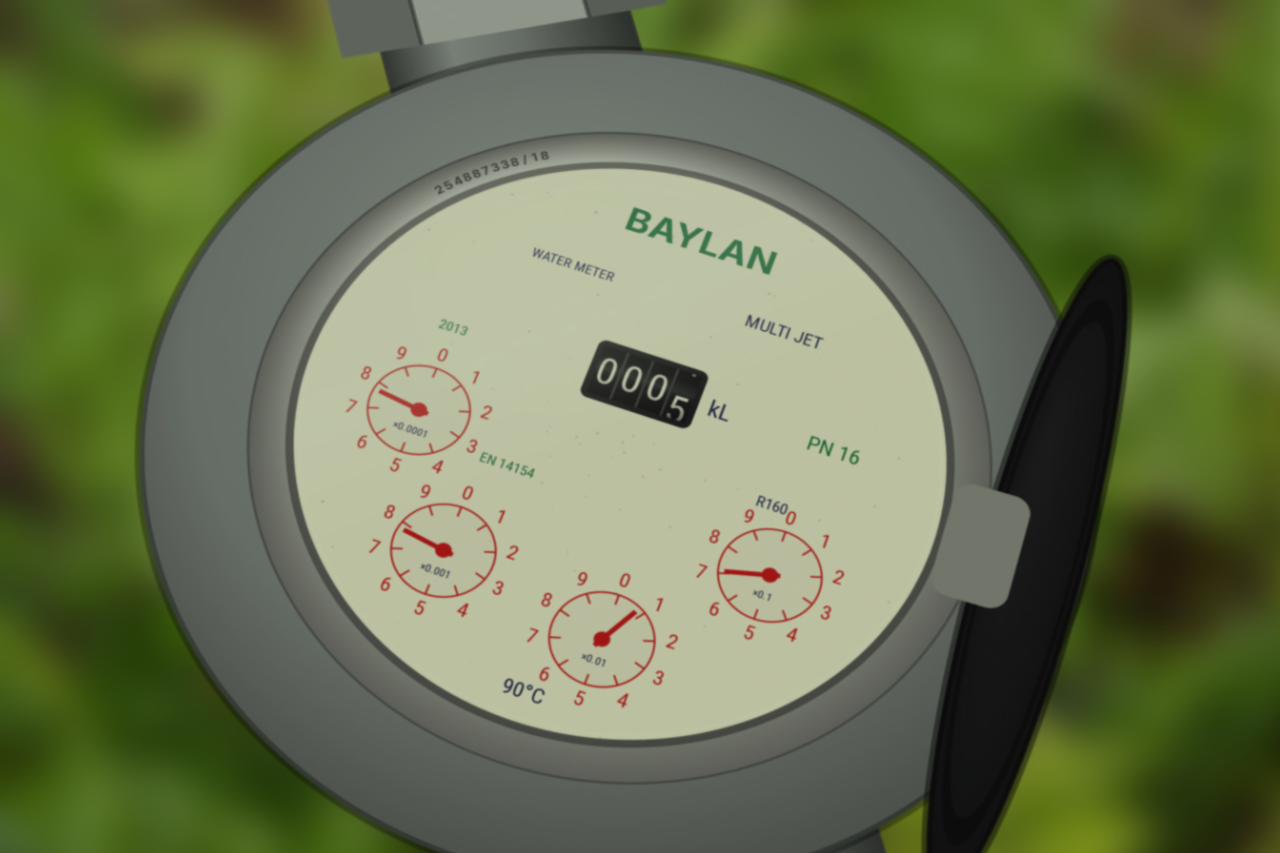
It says 4.7077
